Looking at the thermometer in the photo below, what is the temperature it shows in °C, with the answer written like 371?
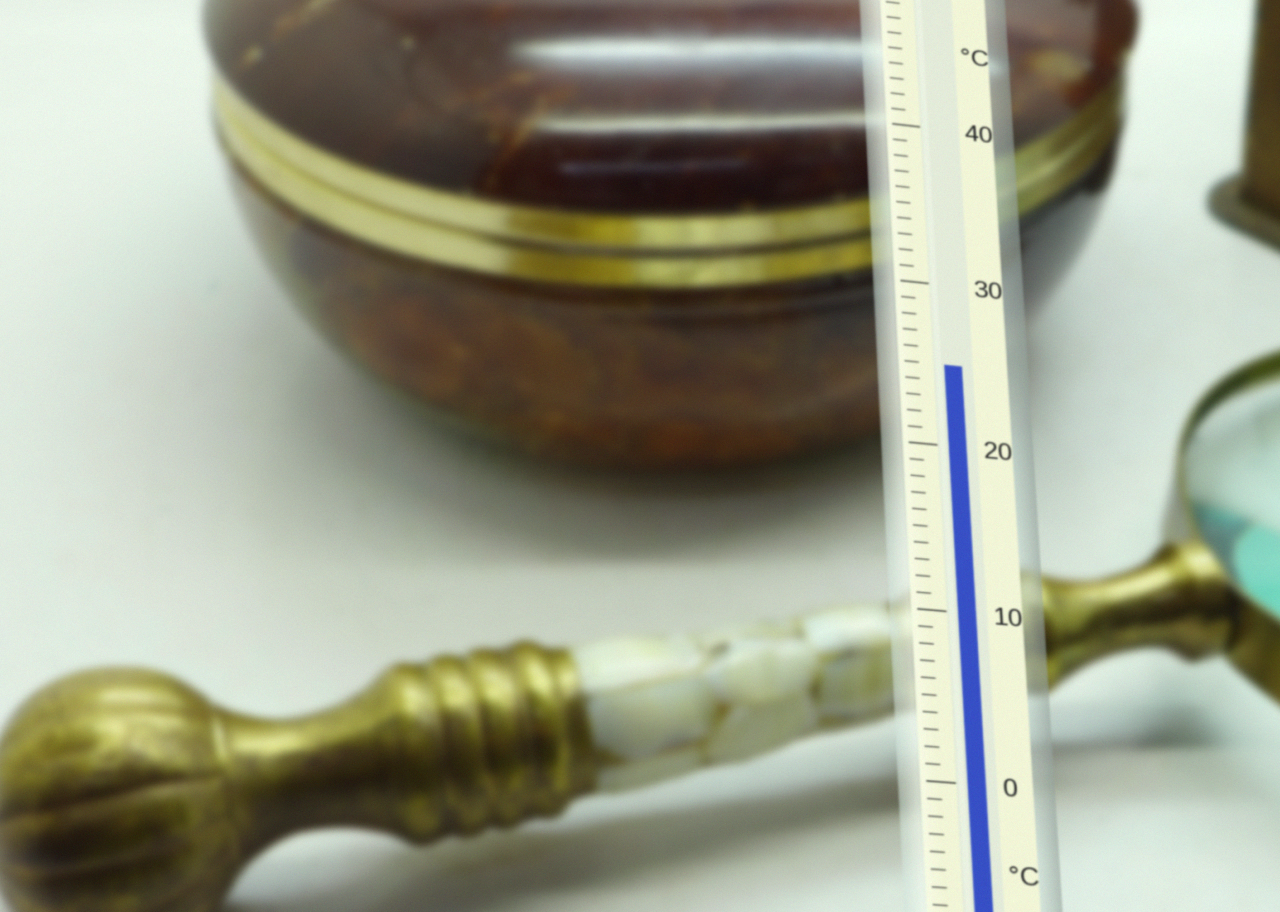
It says 25
